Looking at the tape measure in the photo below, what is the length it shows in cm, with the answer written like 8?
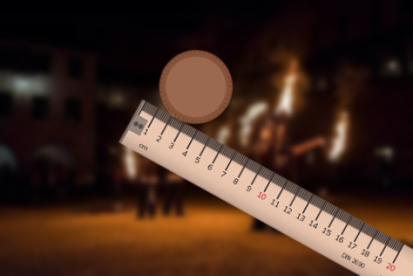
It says 5
